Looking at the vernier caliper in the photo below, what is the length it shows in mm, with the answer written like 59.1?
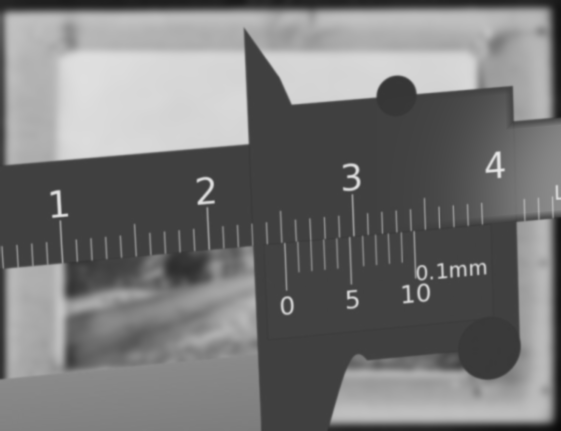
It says 25.2
